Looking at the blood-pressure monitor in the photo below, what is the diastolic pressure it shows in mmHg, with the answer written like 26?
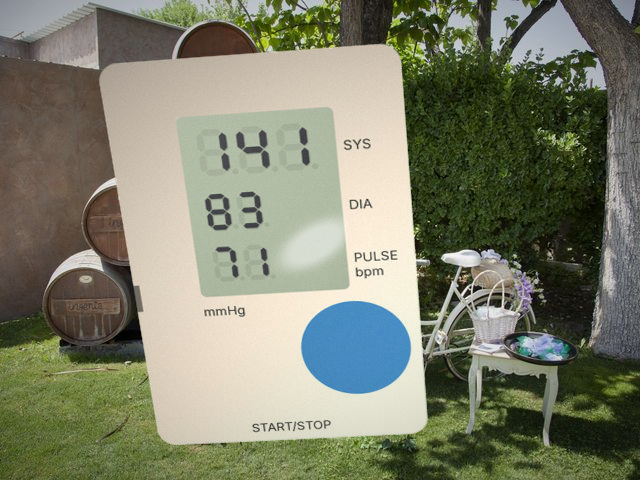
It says 83
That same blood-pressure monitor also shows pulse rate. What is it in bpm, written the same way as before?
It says 71
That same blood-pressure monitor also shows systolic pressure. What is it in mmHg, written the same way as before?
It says 141
